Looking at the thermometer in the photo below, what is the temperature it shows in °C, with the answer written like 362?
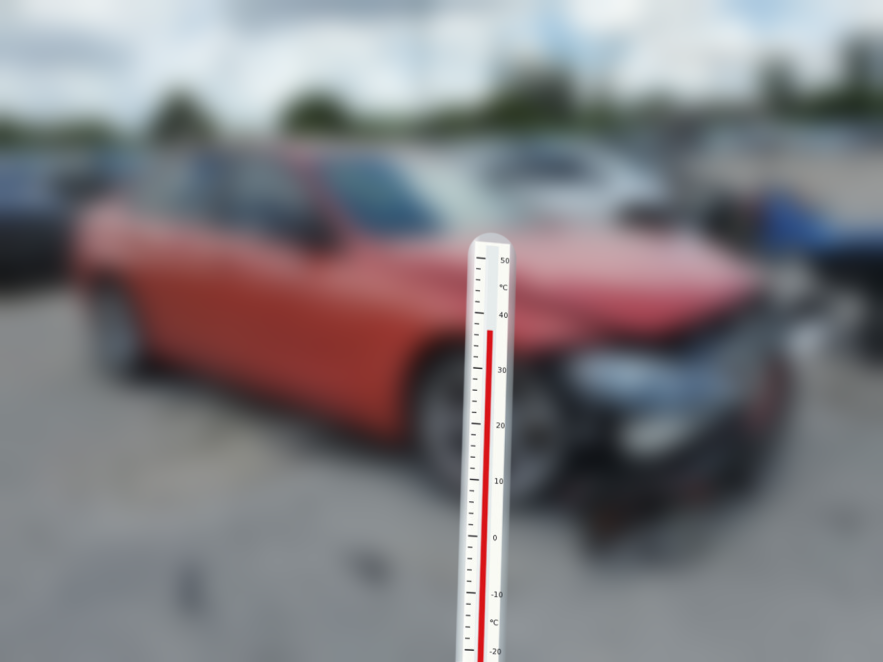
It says 37
